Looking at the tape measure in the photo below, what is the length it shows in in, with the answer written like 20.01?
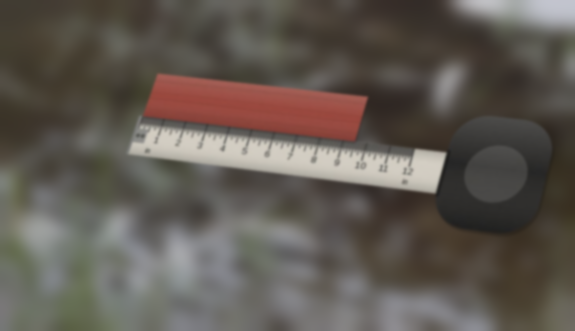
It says 9.5
